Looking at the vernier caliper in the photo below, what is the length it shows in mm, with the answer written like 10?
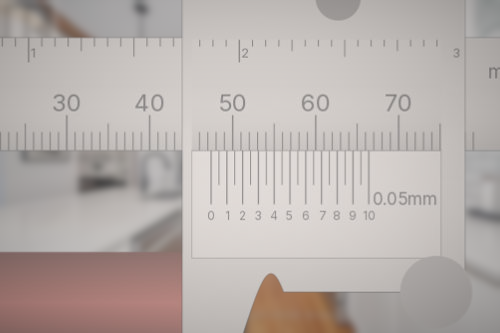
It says 47.4
